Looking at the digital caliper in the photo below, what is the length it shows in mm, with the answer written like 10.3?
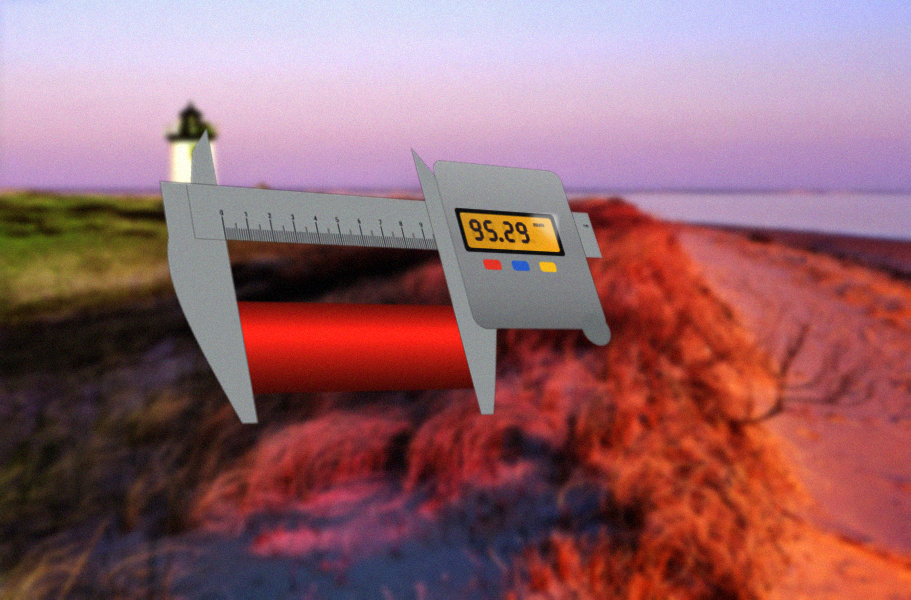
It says 95.29
